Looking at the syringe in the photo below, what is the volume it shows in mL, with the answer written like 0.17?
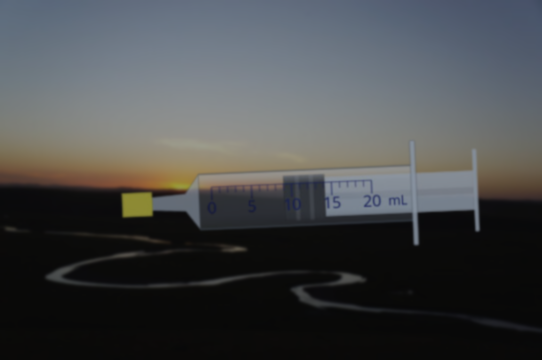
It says 9
